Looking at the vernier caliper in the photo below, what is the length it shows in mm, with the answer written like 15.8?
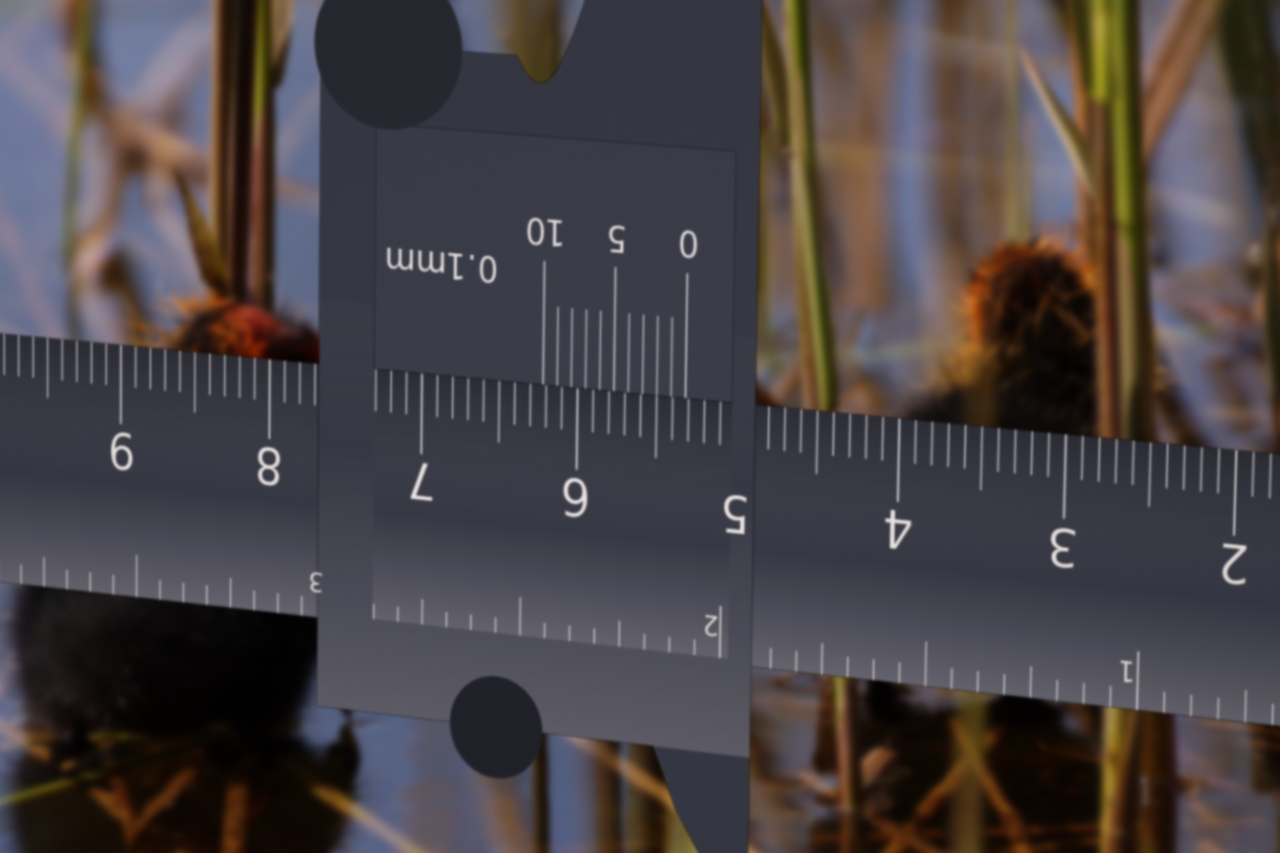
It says 53.2
